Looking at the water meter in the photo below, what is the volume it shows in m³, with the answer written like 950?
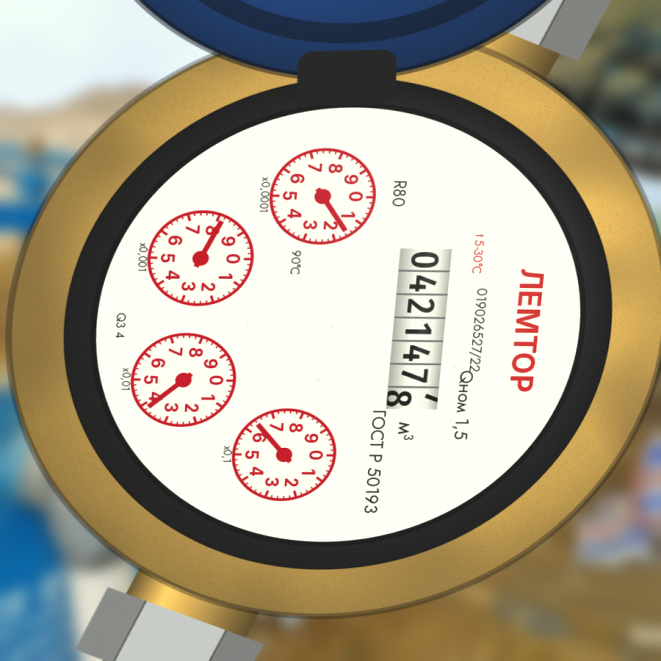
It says 421477.6381
